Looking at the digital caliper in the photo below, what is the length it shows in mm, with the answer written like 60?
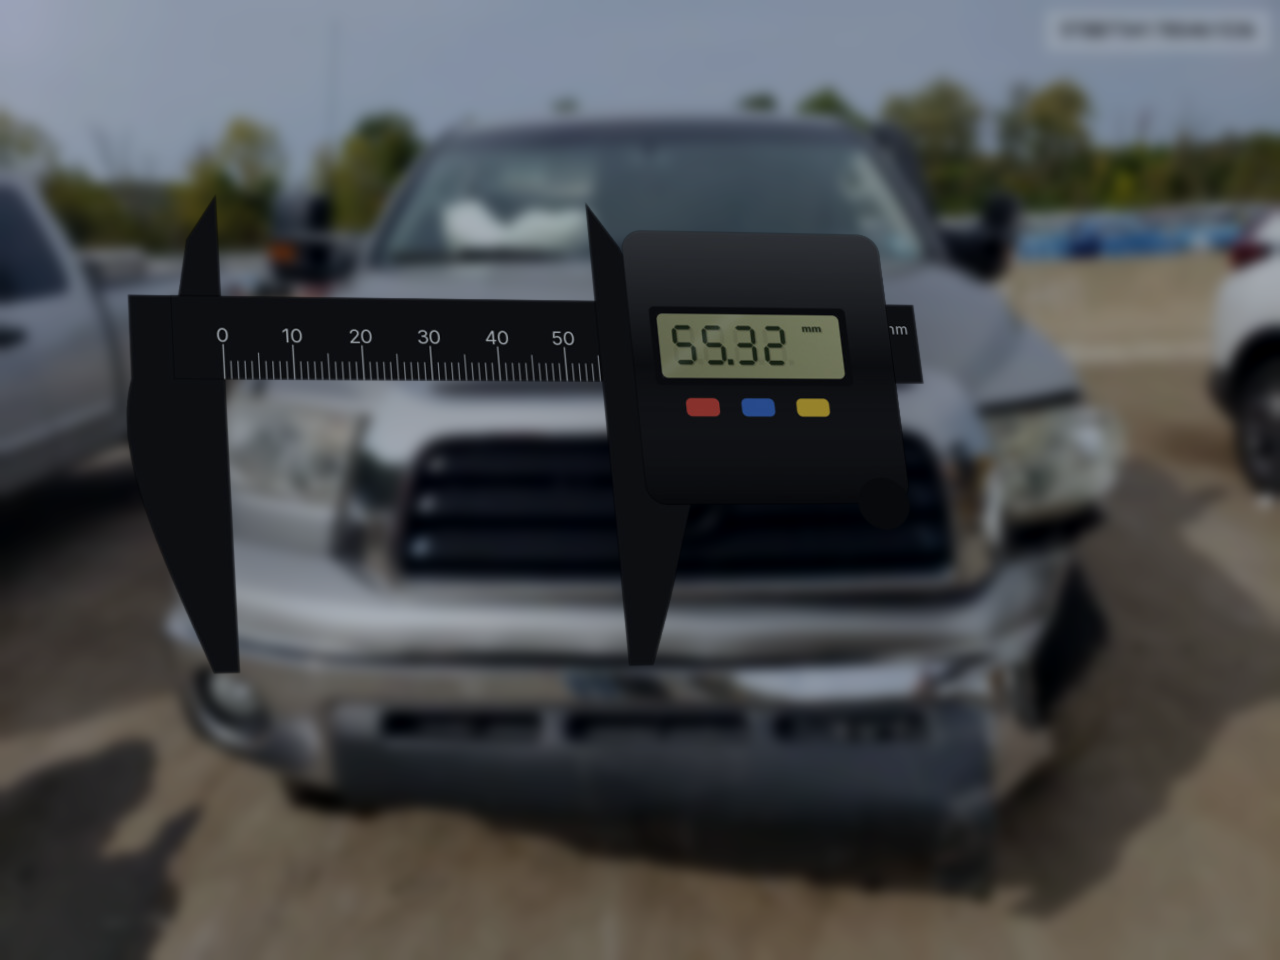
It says 55.32
